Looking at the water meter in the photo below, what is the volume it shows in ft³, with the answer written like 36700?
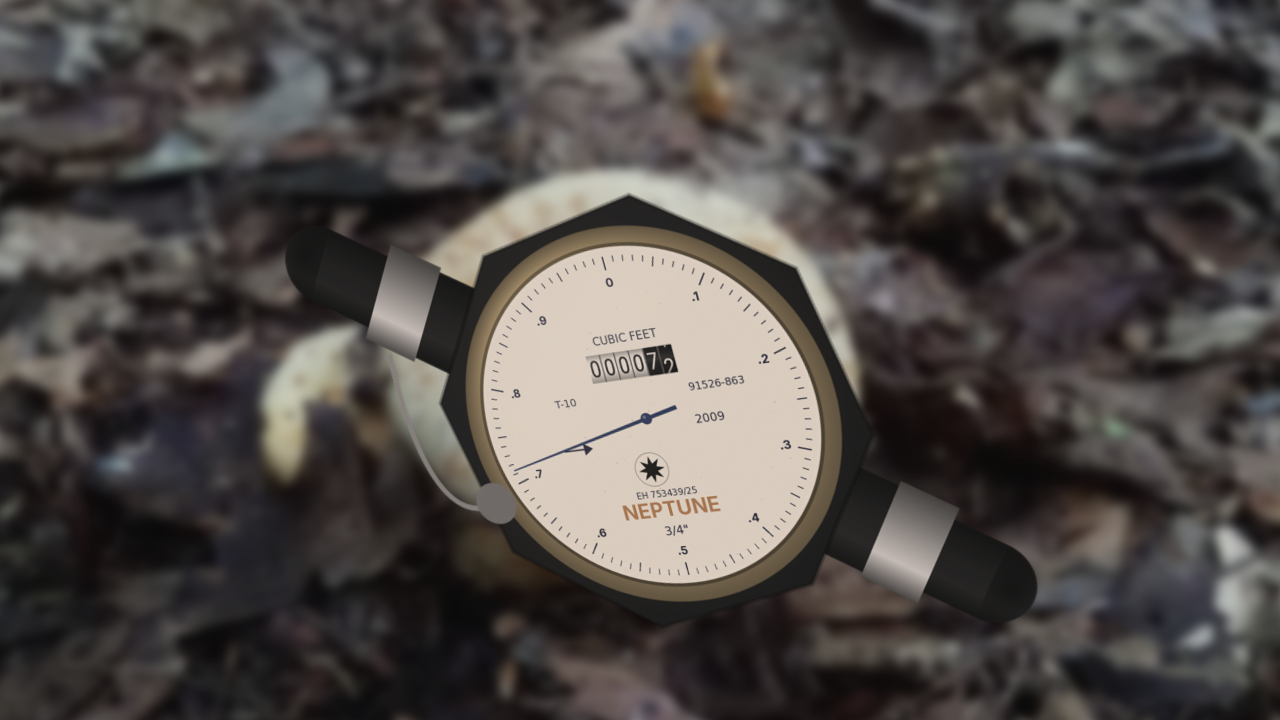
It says 71.71
